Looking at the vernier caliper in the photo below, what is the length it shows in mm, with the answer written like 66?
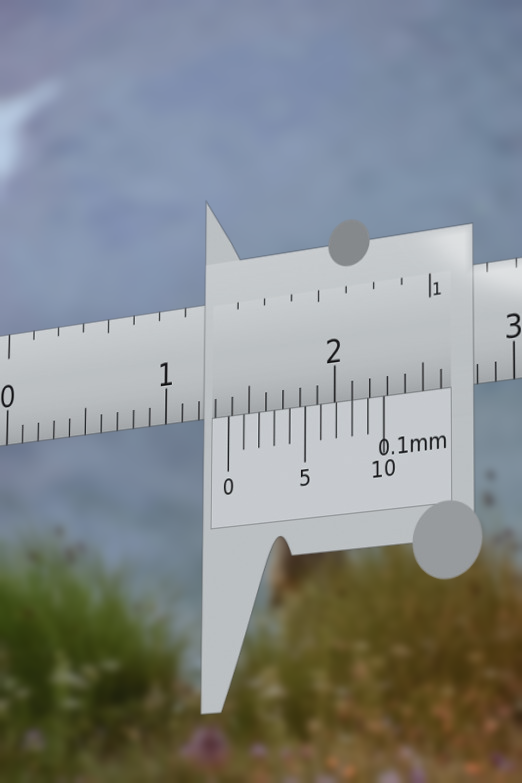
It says 13.8
